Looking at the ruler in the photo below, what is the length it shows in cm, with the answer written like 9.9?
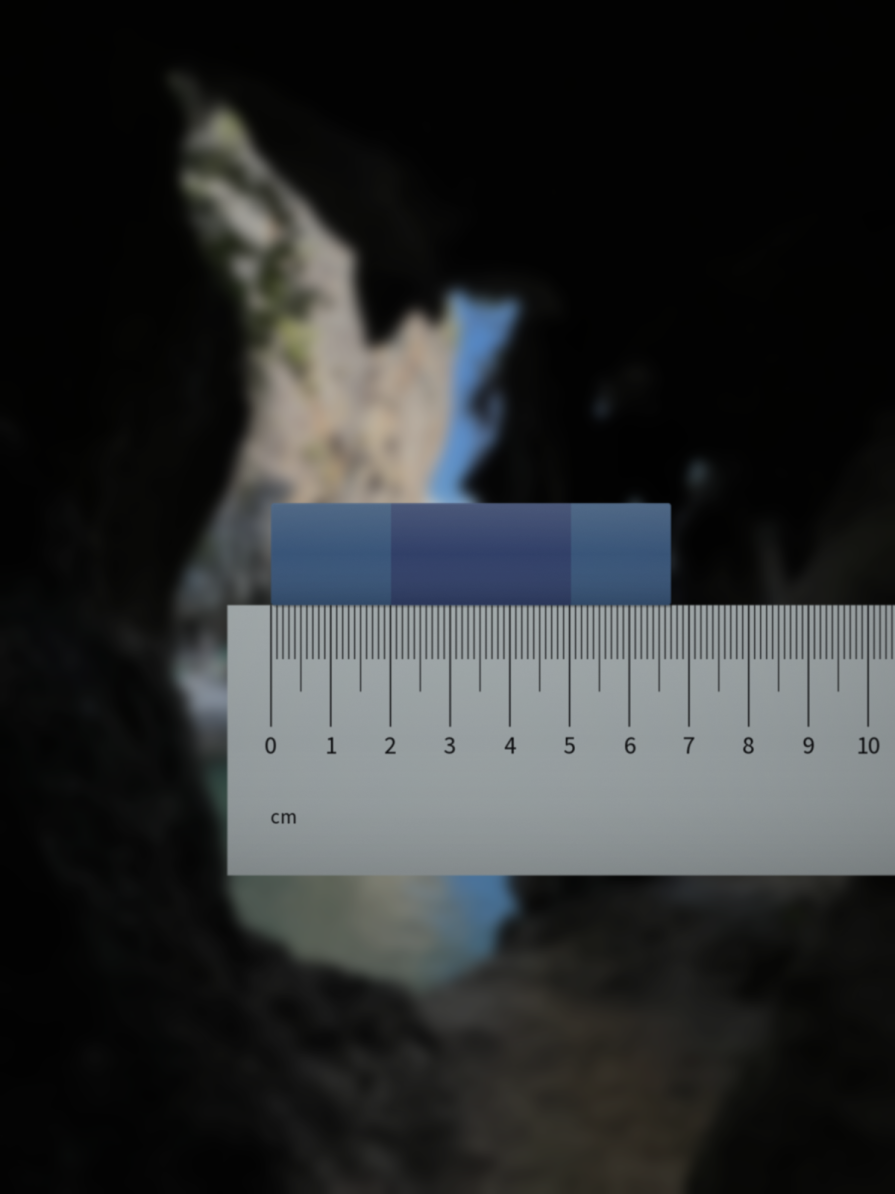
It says 6.7
